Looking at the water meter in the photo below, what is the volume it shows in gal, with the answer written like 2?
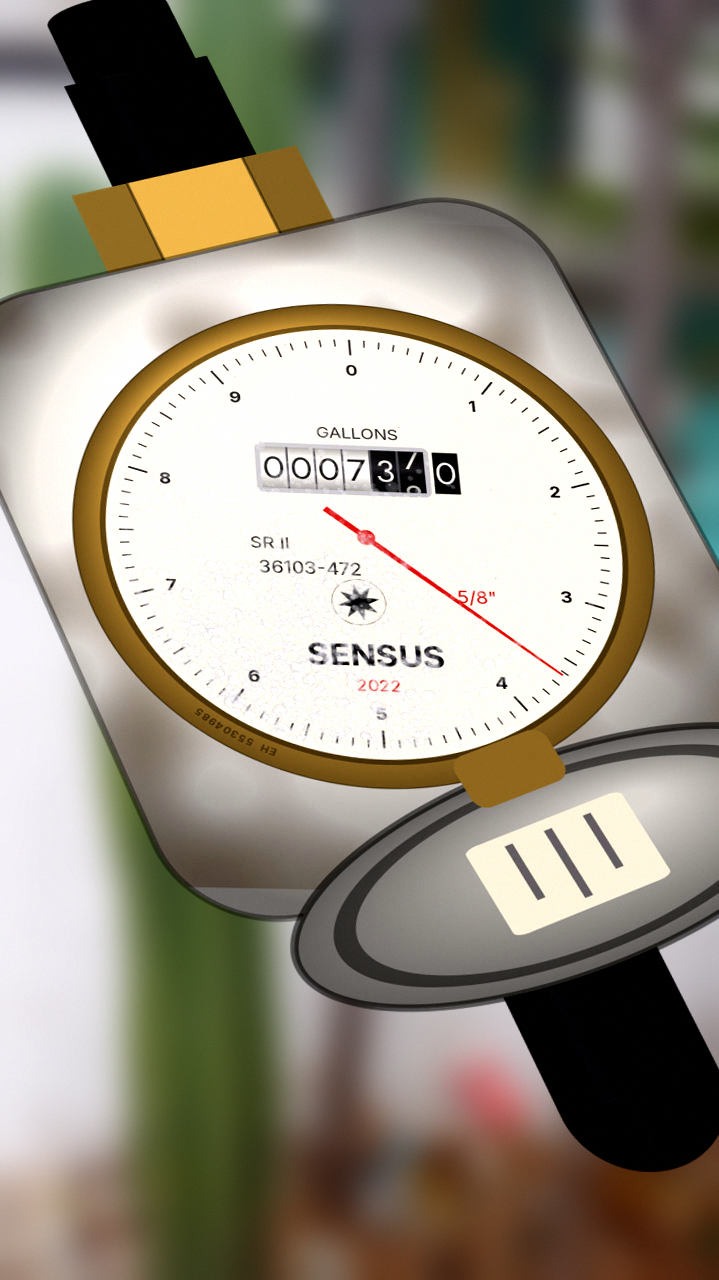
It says 7373.6
